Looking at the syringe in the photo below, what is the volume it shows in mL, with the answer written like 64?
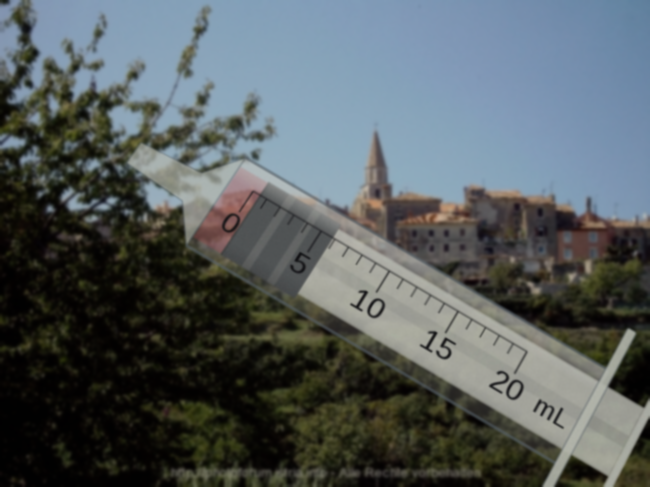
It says 0.5
